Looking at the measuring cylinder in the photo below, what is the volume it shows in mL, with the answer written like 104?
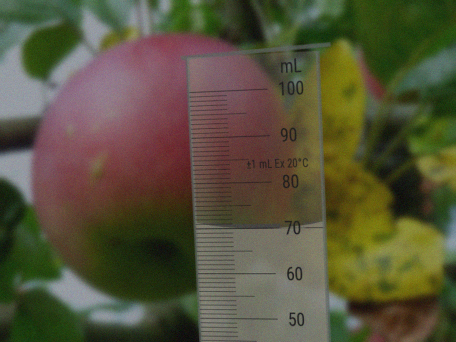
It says 70
